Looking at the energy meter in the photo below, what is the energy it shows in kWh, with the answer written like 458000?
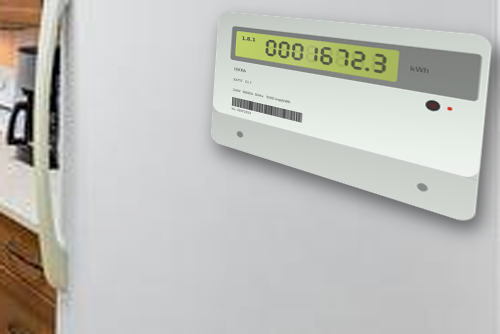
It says 1672.3
